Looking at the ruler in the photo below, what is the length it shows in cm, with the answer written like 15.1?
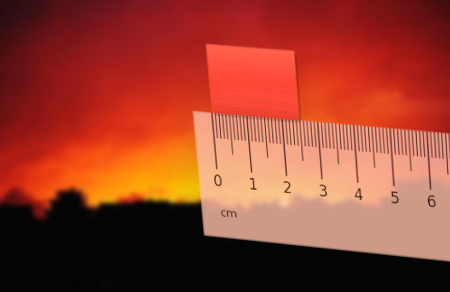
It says 2.5
